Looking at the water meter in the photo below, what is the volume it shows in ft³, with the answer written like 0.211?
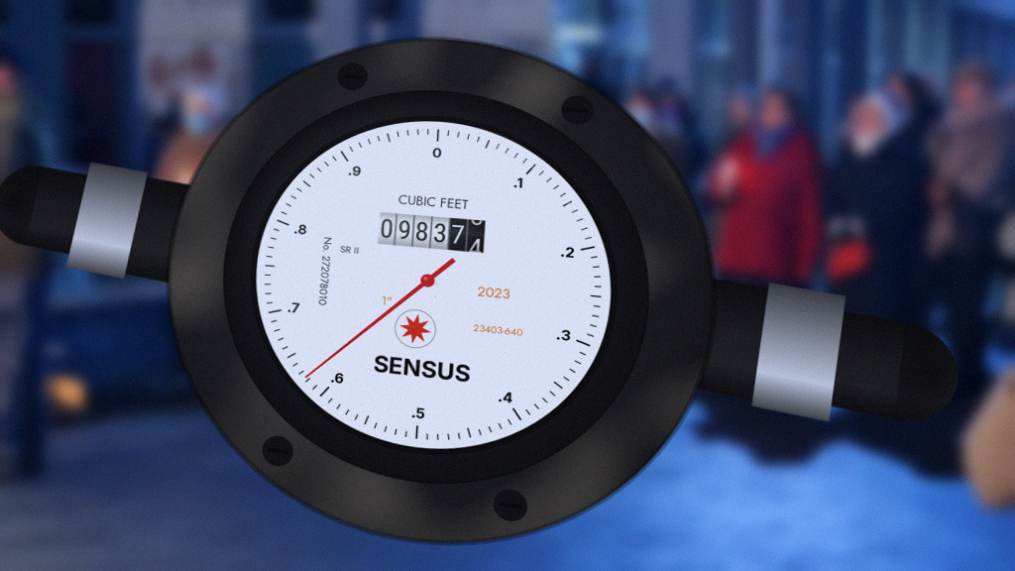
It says 98373.62
